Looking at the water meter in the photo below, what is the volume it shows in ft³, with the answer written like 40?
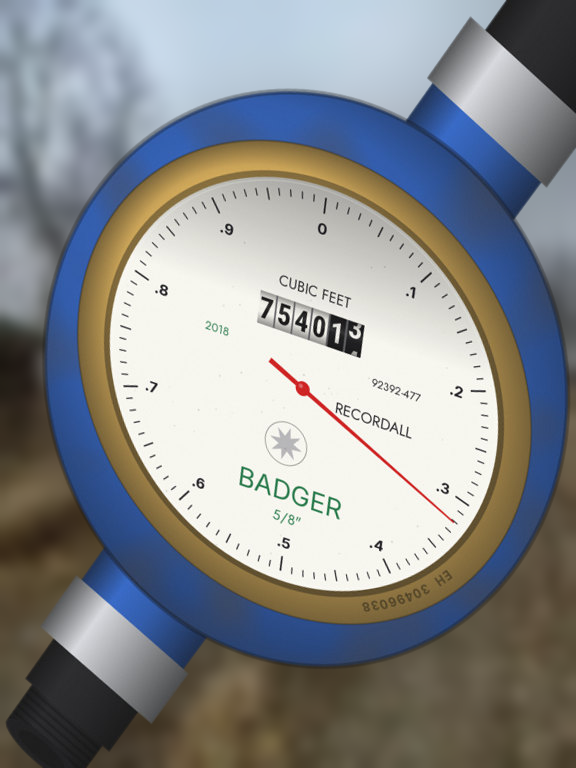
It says 754013.32
